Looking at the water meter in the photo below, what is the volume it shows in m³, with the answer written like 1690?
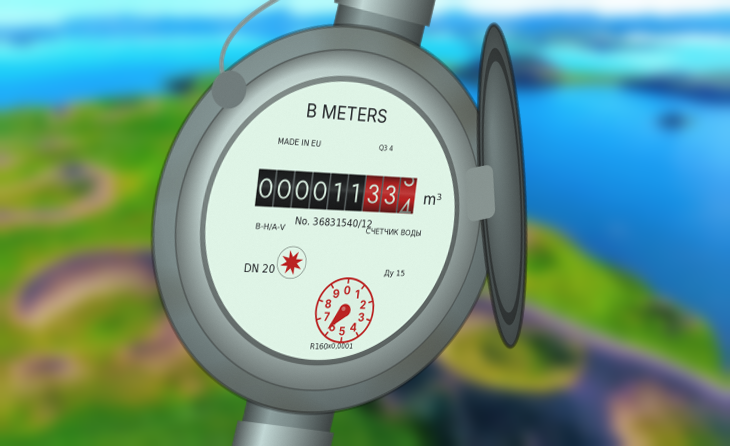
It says 11.3336
